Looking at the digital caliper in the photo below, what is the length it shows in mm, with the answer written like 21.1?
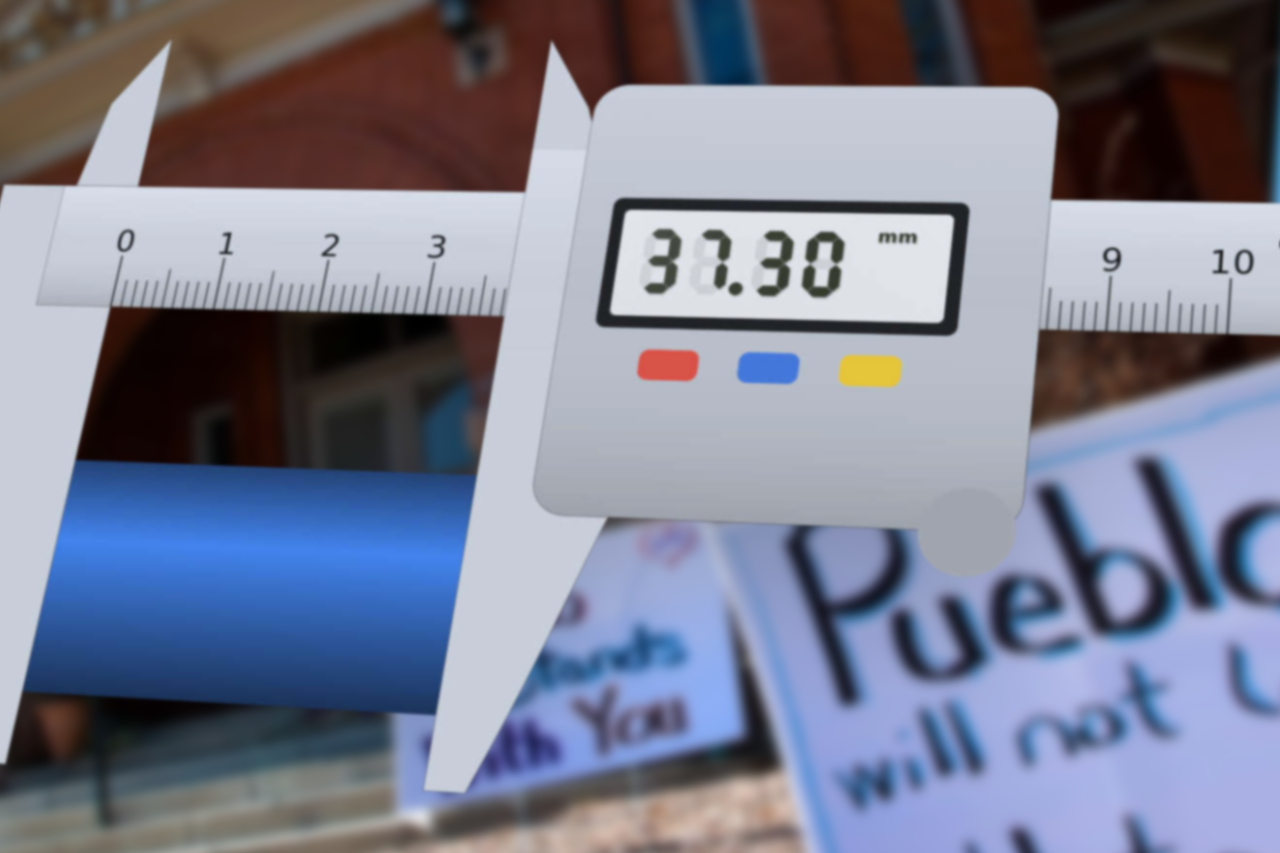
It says 37.30
